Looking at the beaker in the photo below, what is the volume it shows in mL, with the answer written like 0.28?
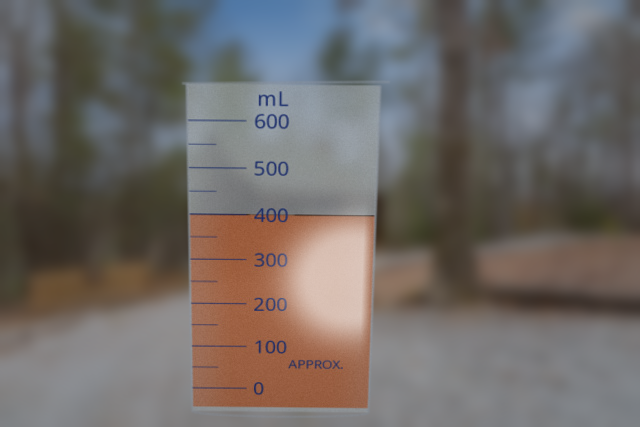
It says 400
